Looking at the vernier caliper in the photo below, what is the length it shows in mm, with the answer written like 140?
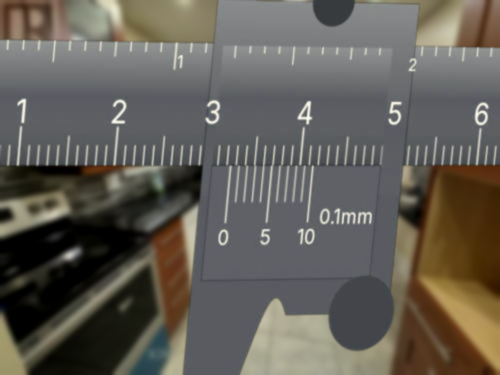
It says 32.4
